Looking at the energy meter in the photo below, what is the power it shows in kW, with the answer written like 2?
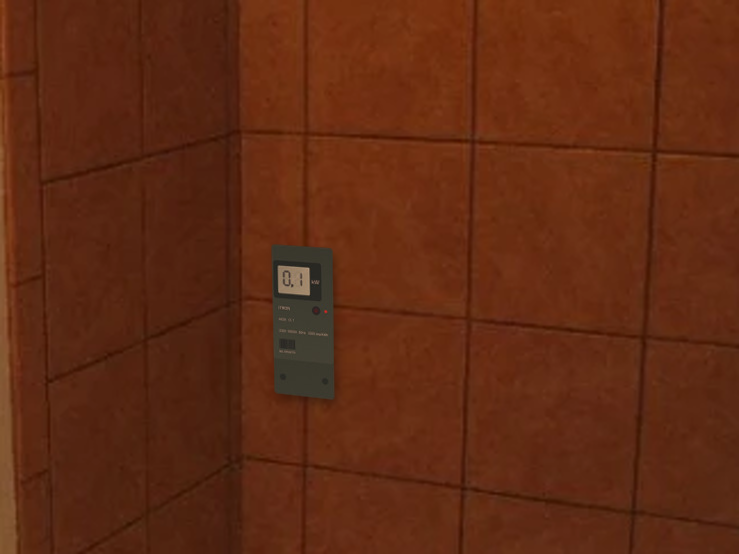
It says 0.1
